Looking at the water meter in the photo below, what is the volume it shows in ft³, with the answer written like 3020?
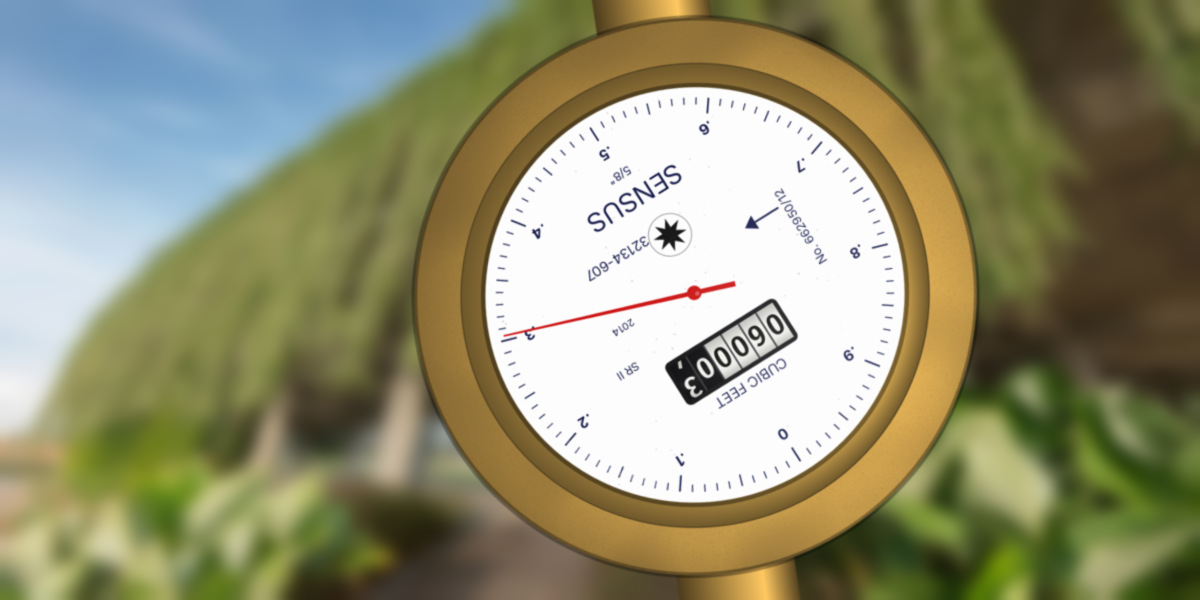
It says 60003.30
